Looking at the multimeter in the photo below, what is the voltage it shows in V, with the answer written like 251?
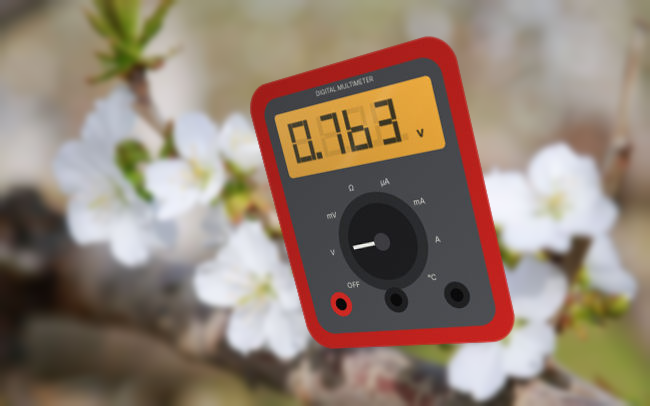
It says 0.763
